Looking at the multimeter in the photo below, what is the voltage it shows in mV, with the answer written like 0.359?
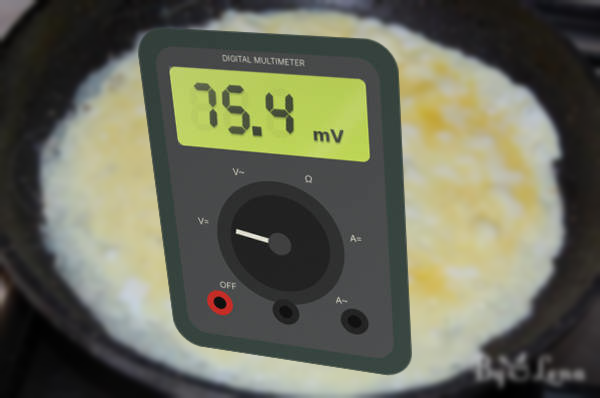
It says 75.4
